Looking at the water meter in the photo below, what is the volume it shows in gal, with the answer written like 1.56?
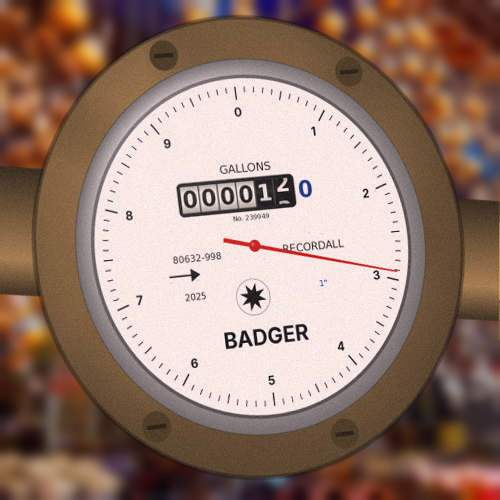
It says 122.9
